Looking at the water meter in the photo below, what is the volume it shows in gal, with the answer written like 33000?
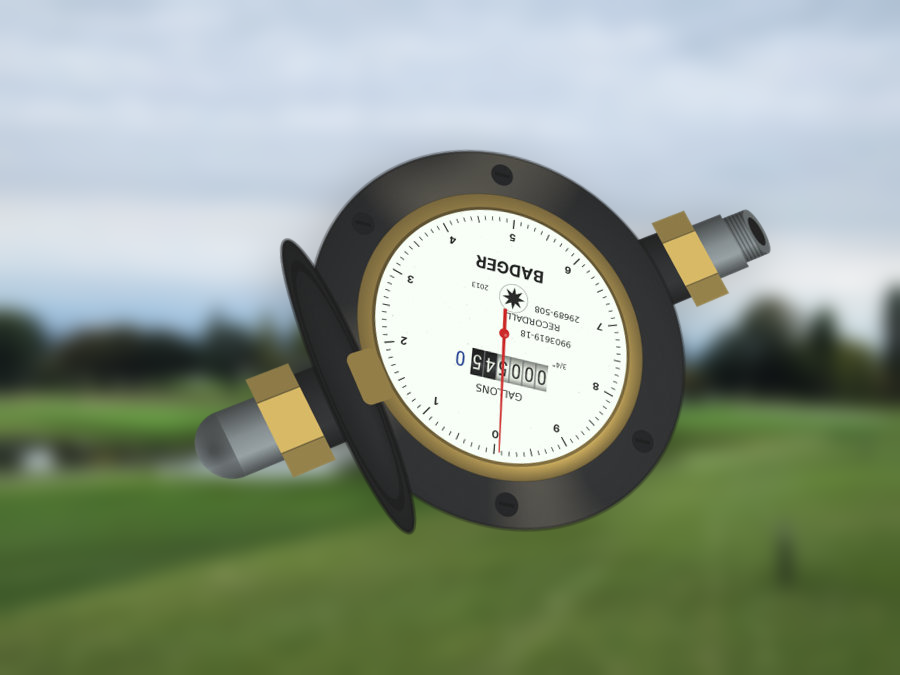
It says 5449.9
